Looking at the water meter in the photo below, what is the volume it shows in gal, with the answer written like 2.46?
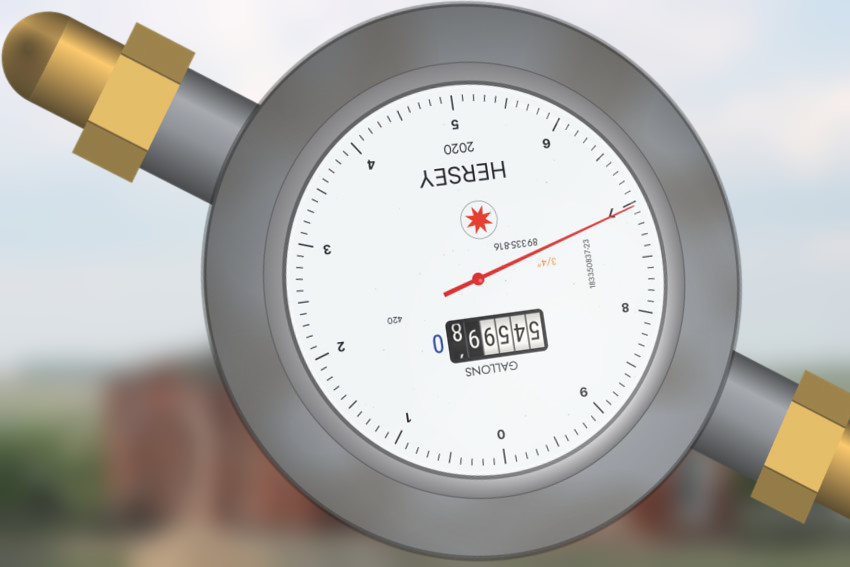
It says 5459977.0
